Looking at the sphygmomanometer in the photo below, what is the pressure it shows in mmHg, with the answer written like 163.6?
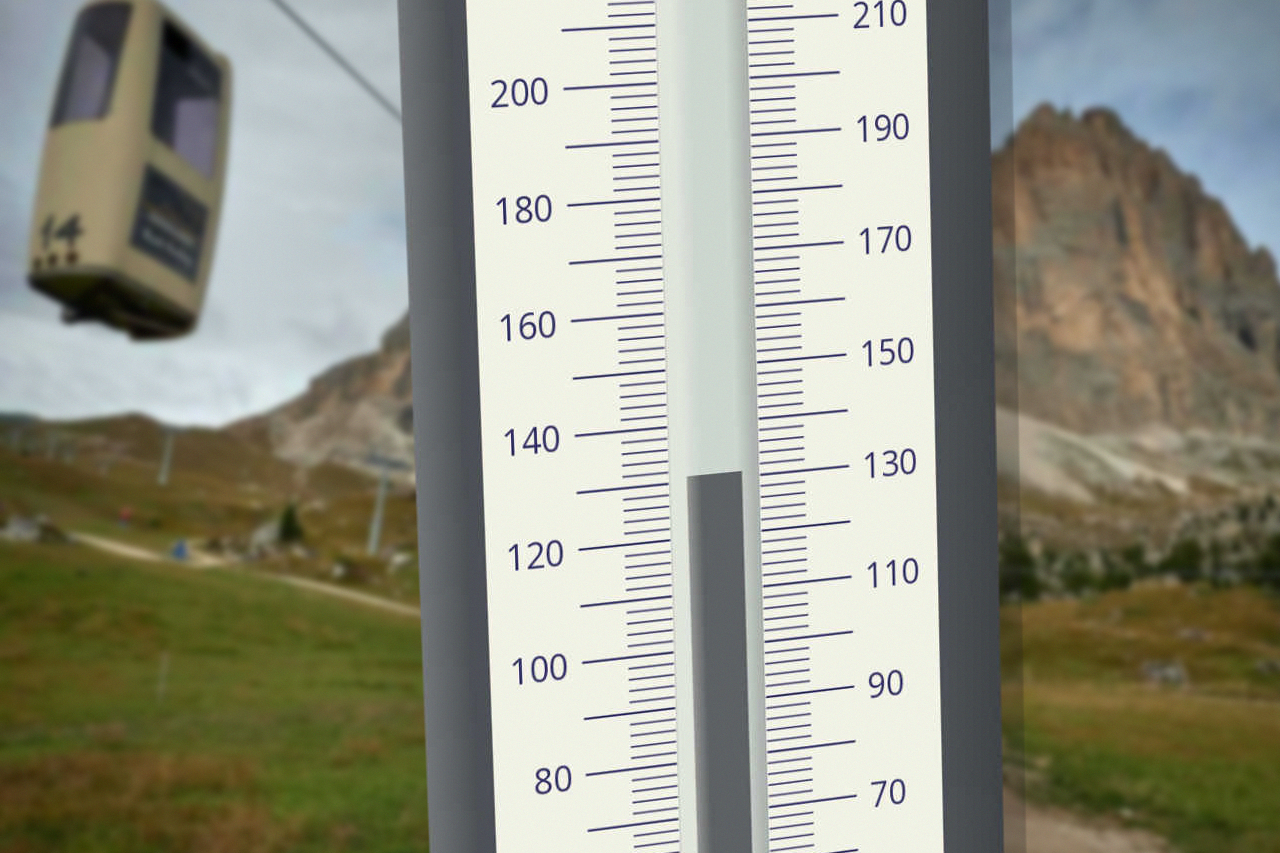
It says 131
